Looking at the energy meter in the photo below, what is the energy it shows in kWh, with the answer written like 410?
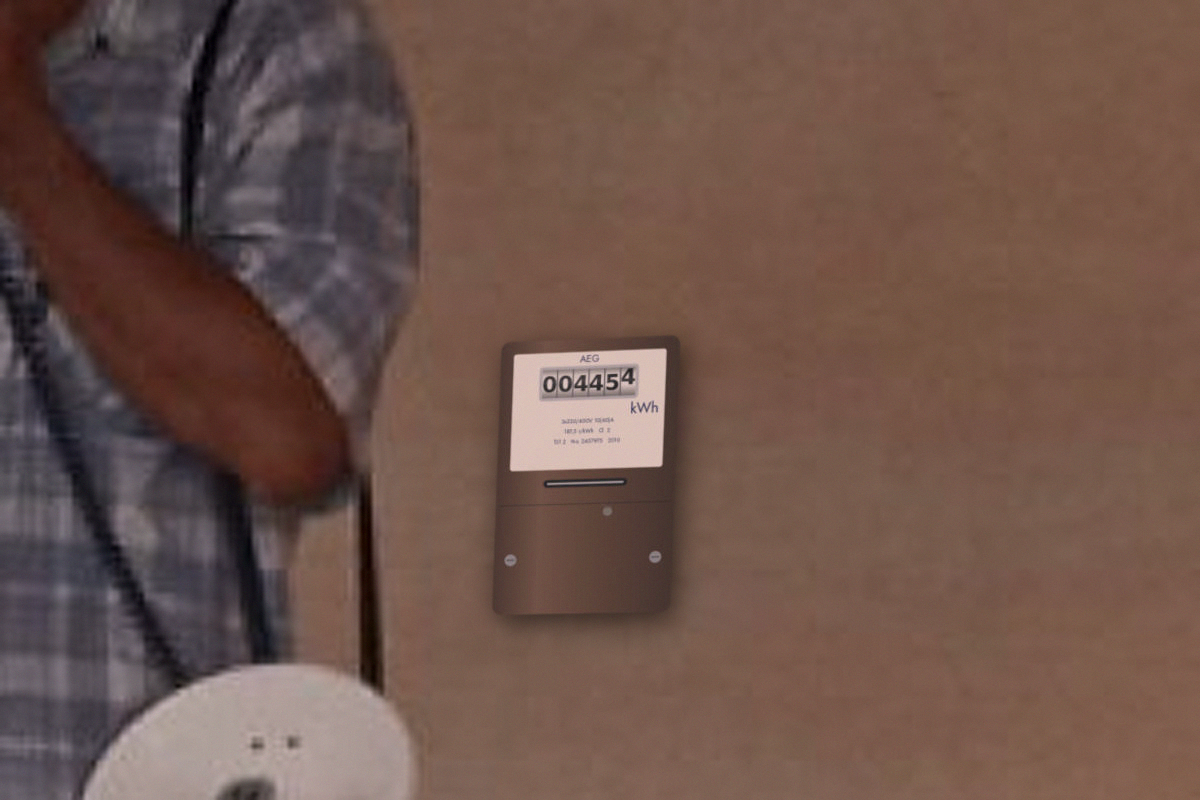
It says 4454
